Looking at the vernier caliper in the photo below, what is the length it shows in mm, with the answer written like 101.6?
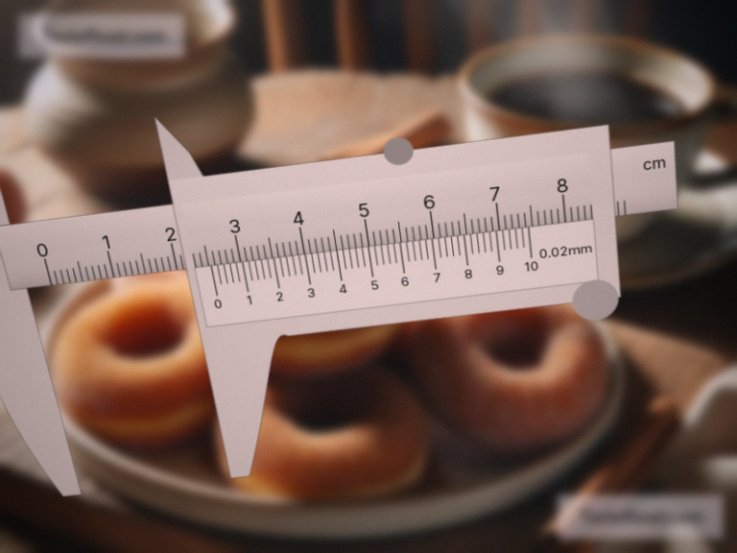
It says 25.4
